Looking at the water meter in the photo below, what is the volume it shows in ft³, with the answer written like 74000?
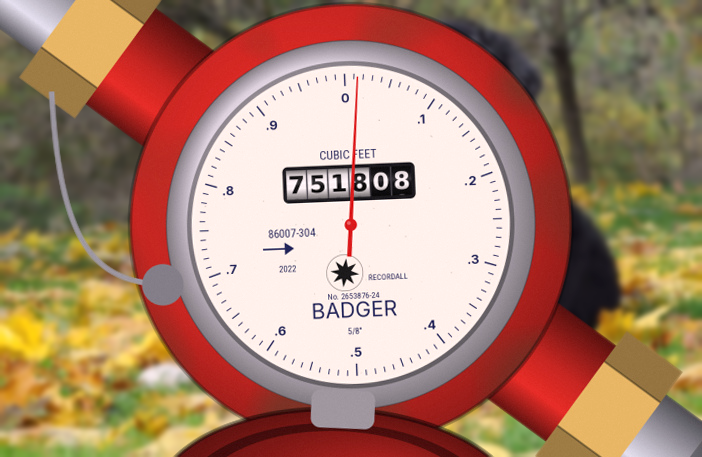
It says 751808.01
